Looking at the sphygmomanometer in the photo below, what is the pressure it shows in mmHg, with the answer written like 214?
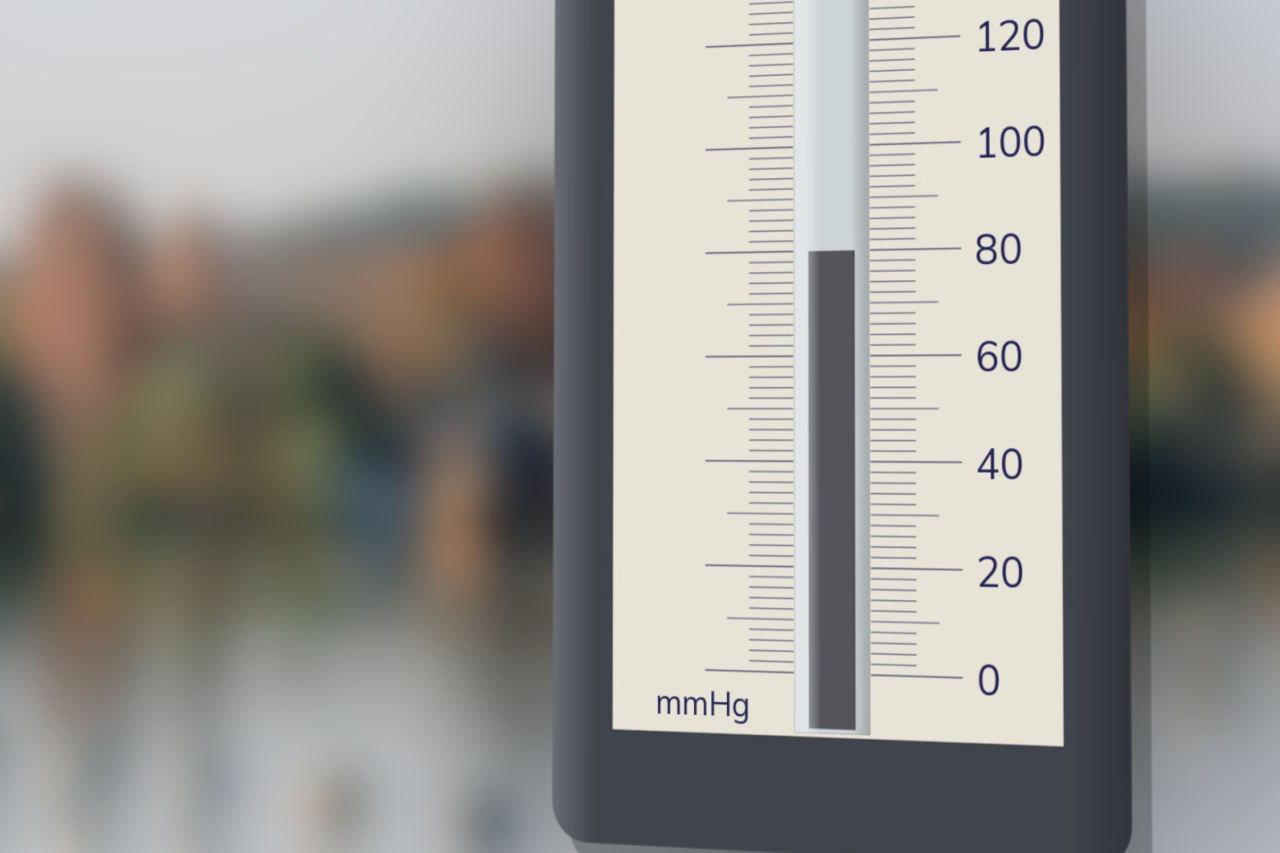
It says 80
